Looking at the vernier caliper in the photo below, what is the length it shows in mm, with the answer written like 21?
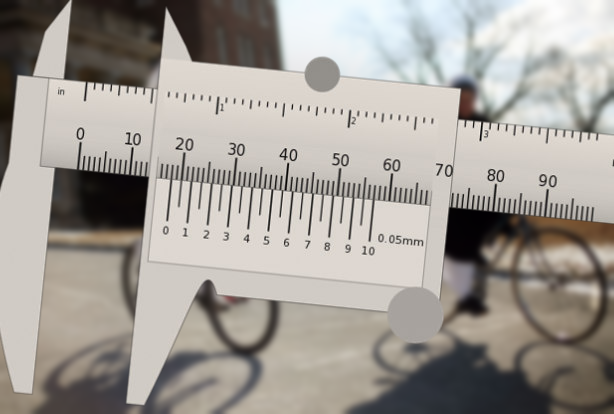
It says 18.0
